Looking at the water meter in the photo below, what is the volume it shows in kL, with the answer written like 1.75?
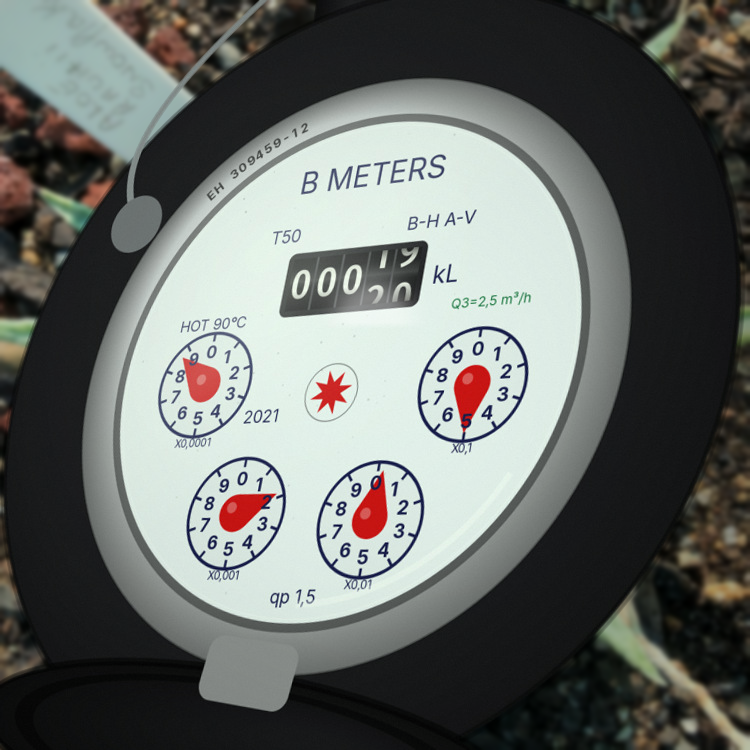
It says 19.5018
